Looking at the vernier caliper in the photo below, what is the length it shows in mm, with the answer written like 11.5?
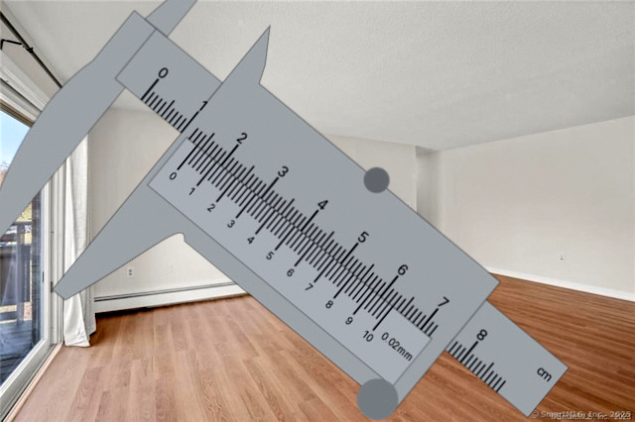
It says 14.0
